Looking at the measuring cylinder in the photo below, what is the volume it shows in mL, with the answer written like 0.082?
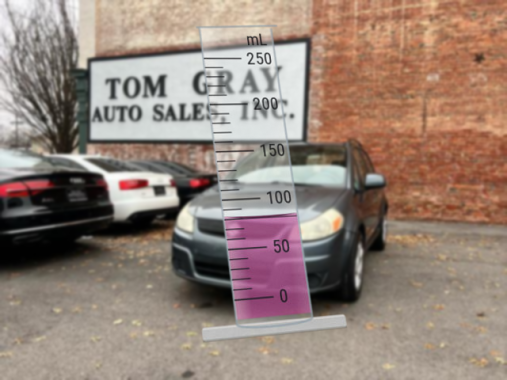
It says 80
